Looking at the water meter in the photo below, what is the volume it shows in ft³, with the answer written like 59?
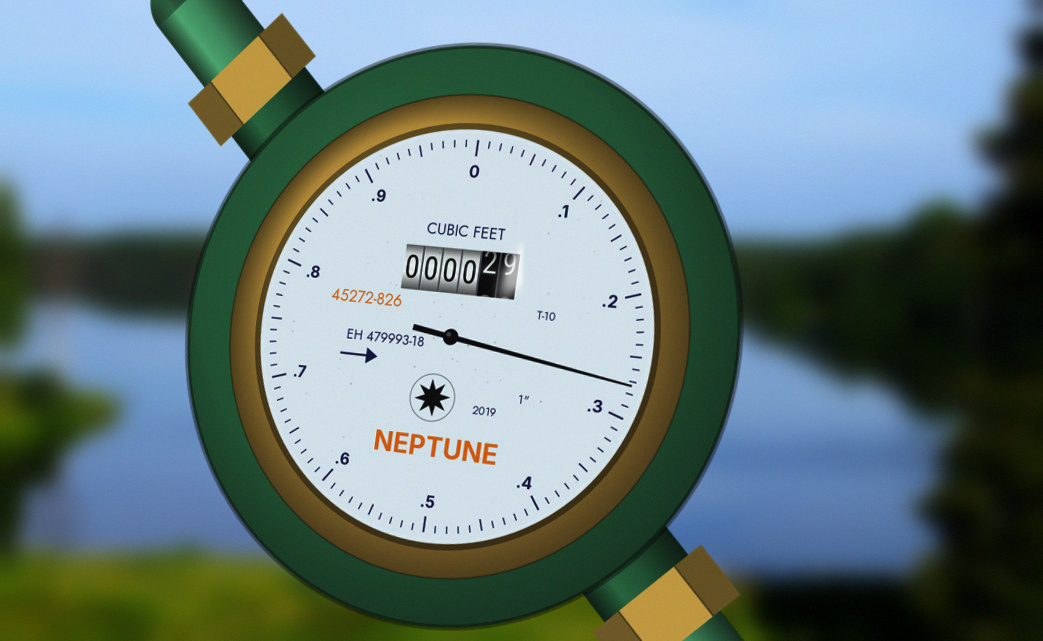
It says 29.27
